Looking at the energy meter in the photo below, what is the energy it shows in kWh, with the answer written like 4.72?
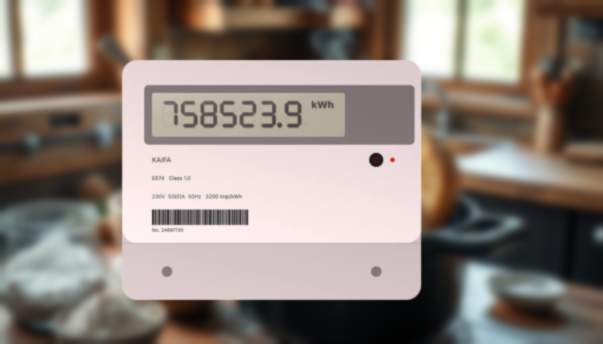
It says 758523.9
